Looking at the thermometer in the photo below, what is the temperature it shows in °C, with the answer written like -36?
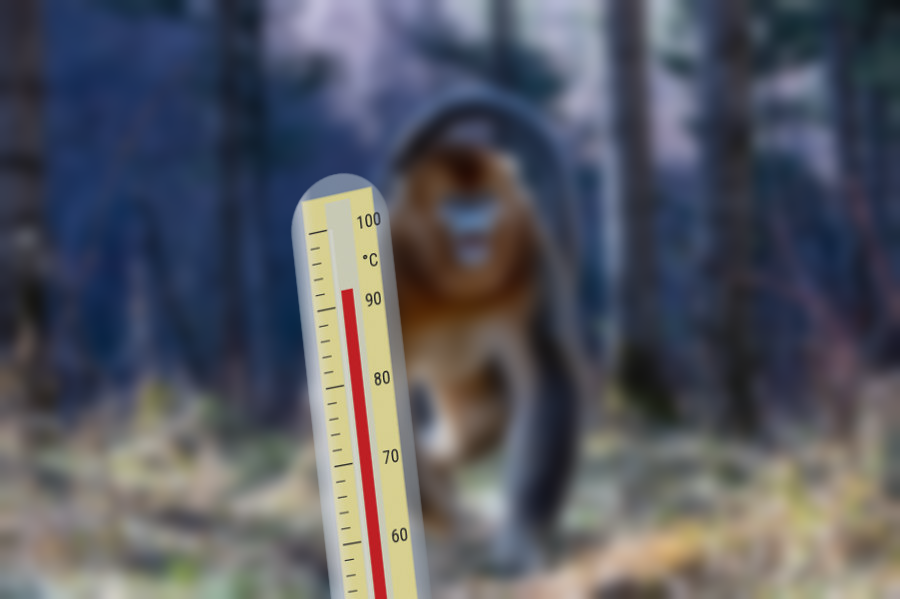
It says 92
